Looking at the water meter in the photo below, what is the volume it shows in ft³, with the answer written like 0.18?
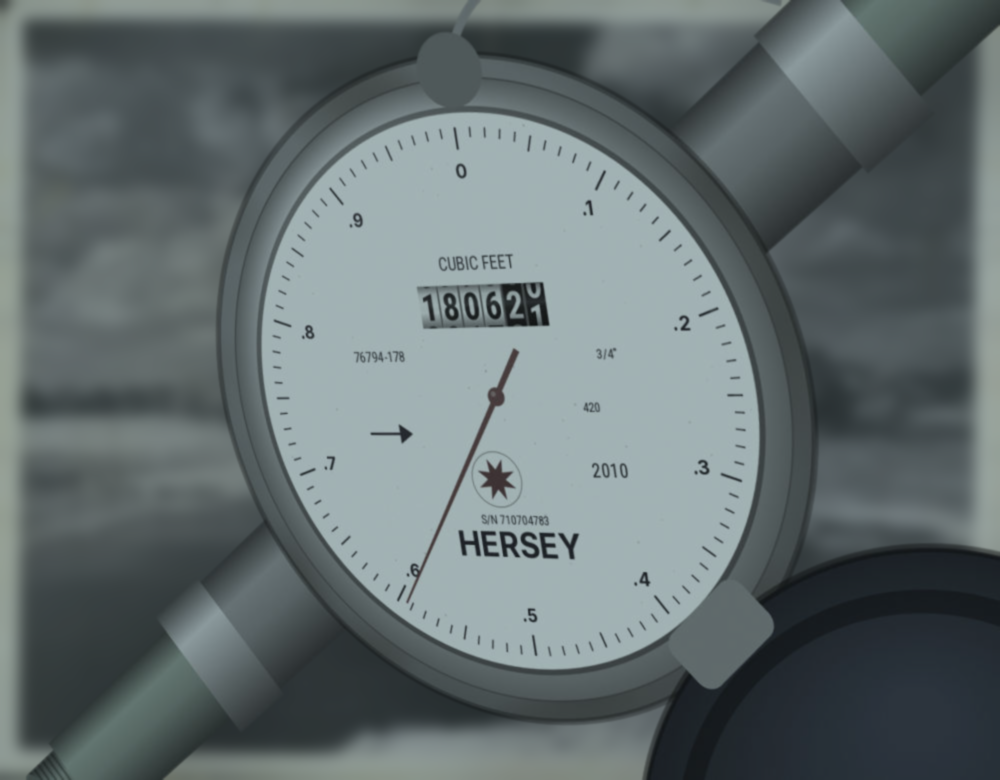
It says 180620.59
